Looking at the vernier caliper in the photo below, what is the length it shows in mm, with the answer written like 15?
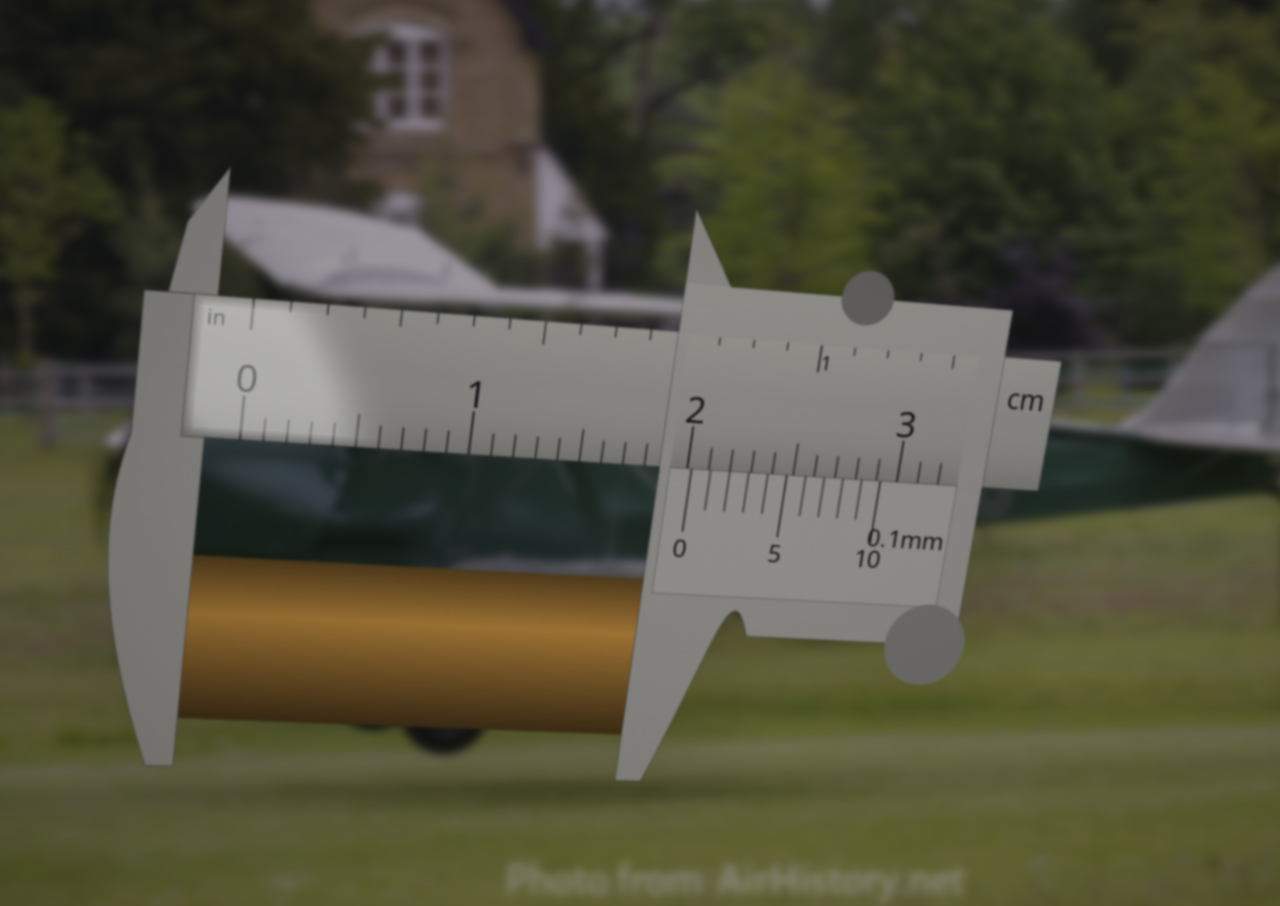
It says 20.2
